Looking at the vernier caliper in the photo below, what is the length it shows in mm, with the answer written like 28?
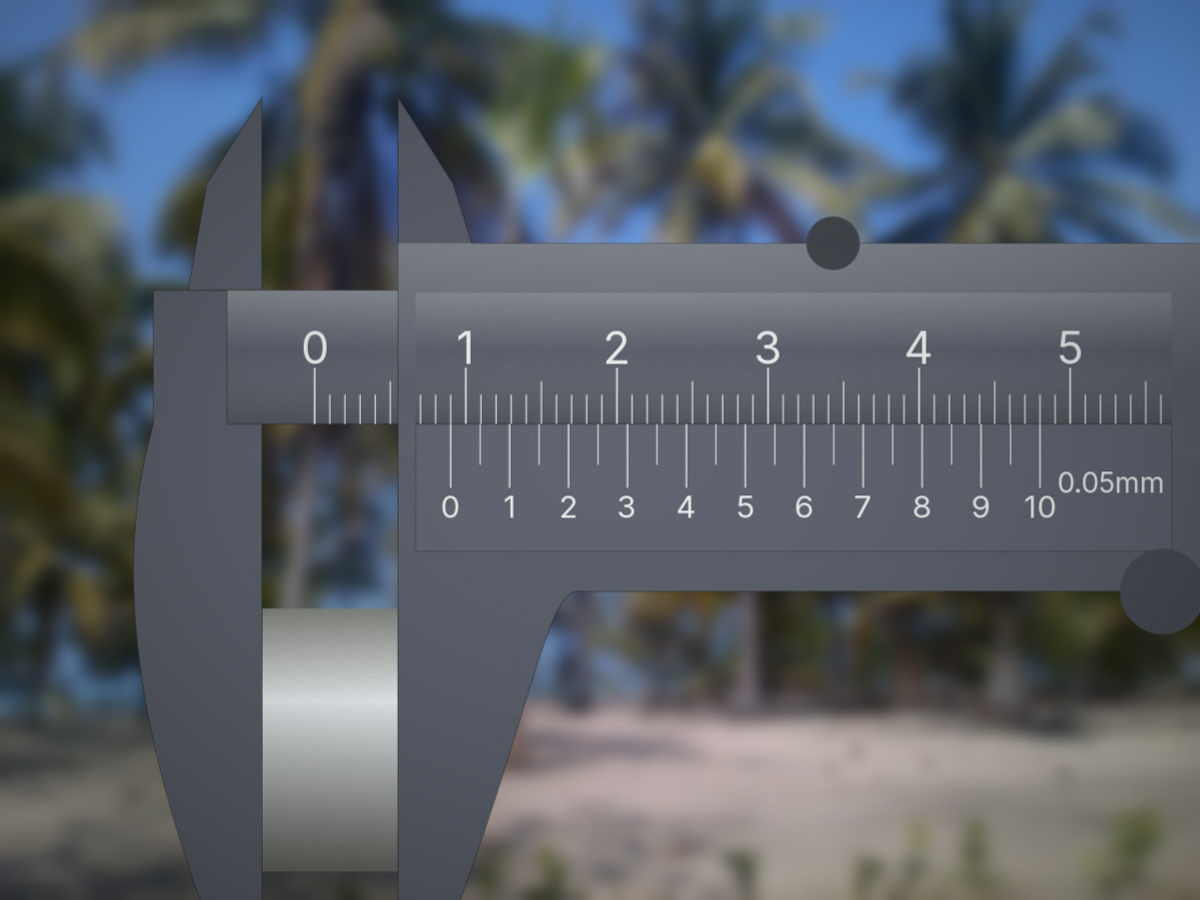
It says 9.0
